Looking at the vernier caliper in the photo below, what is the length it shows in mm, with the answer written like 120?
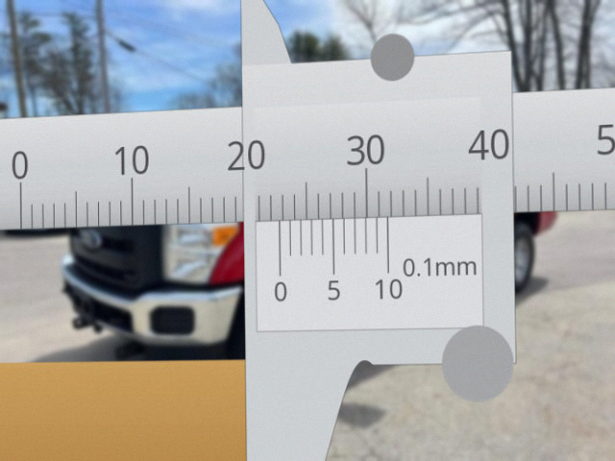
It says 22.7
